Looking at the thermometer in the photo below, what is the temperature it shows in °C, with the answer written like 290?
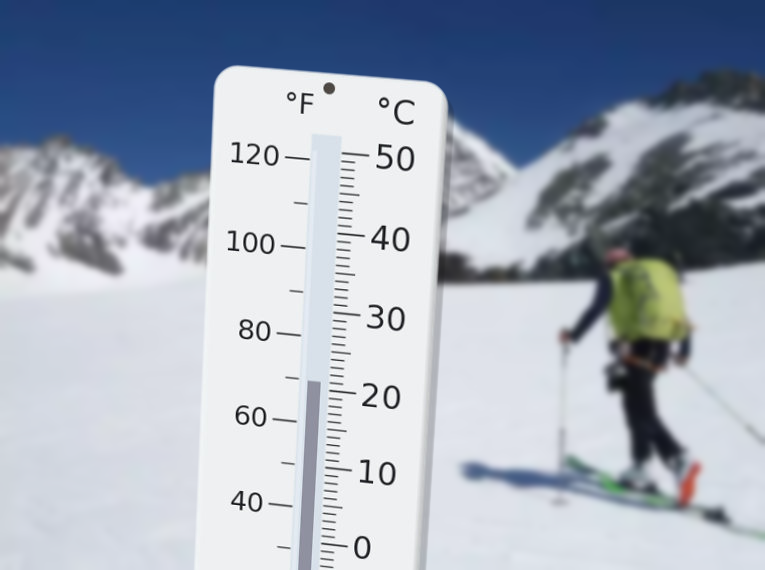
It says 21
